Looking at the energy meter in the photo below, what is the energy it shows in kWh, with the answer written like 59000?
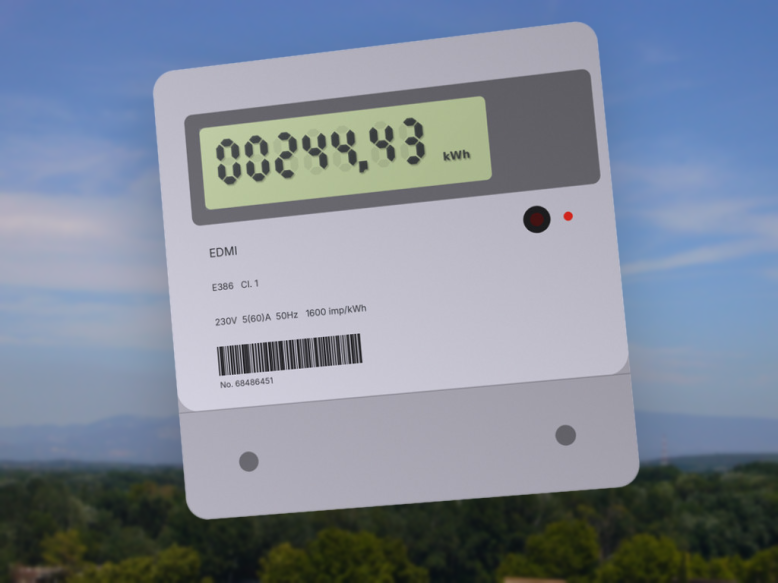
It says 244.43
